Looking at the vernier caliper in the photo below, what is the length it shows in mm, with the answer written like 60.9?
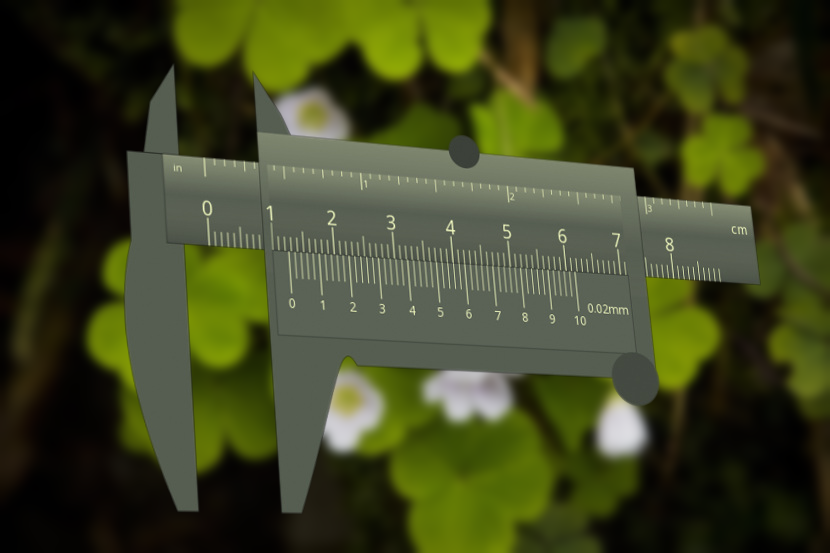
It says 12.6
